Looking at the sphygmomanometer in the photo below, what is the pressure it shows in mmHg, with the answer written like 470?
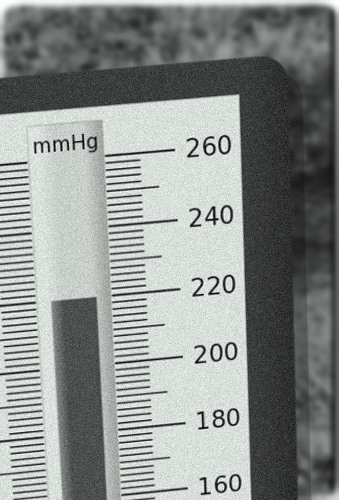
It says 220
